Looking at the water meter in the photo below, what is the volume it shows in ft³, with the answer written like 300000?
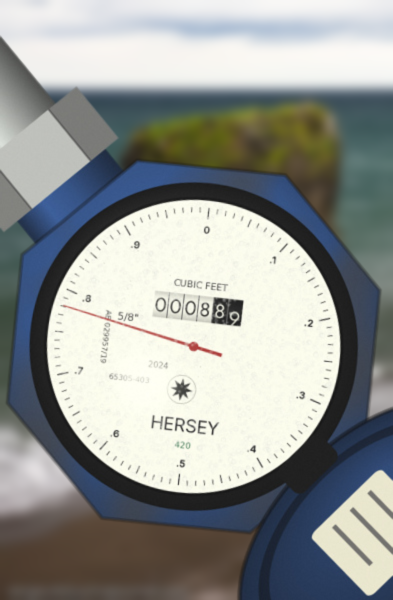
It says 888.78
